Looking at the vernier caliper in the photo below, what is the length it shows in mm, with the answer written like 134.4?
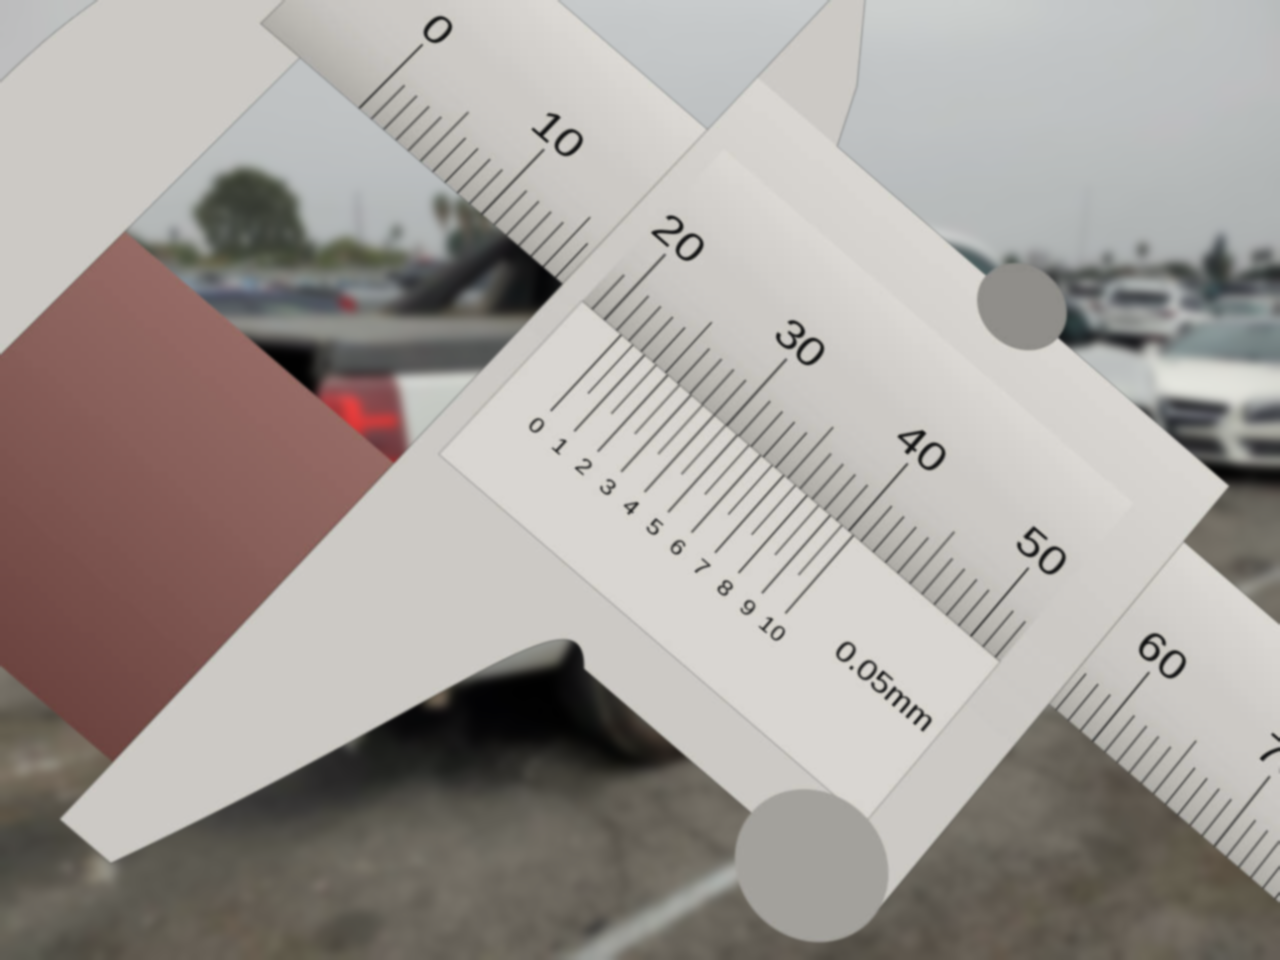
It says 21.4
